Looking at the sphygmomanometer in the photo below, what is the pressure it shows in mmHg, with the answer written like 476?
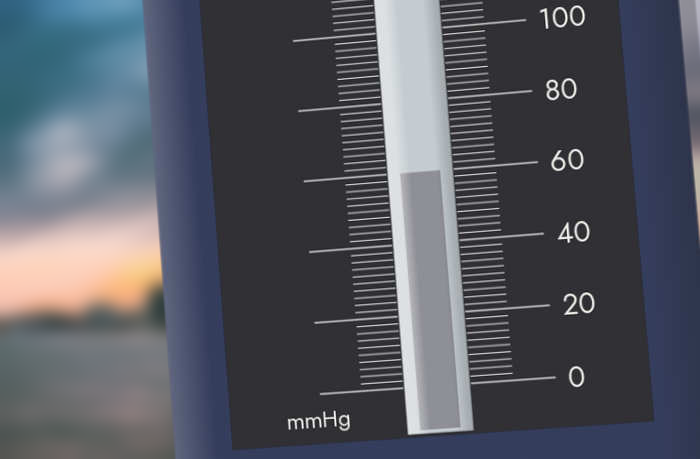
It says 60
